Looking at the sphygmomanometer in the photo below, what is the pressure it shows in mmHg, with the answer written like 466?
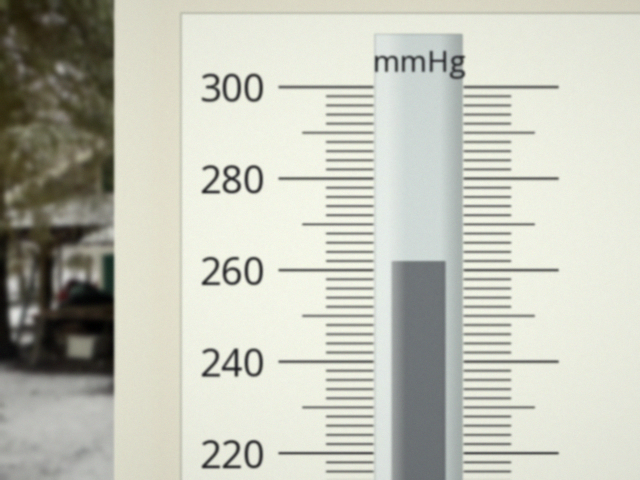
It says 262
